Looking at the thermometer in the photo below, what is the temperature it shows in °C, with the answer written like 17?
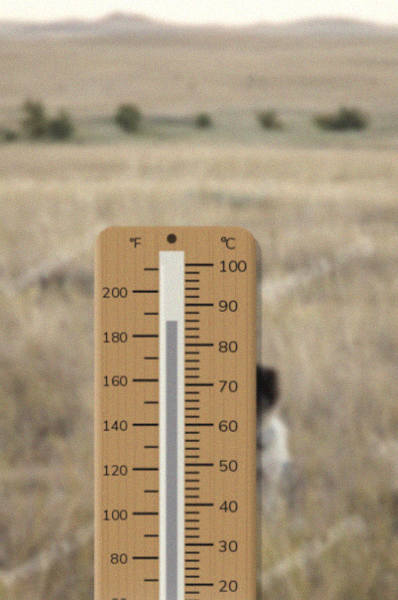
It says 86
